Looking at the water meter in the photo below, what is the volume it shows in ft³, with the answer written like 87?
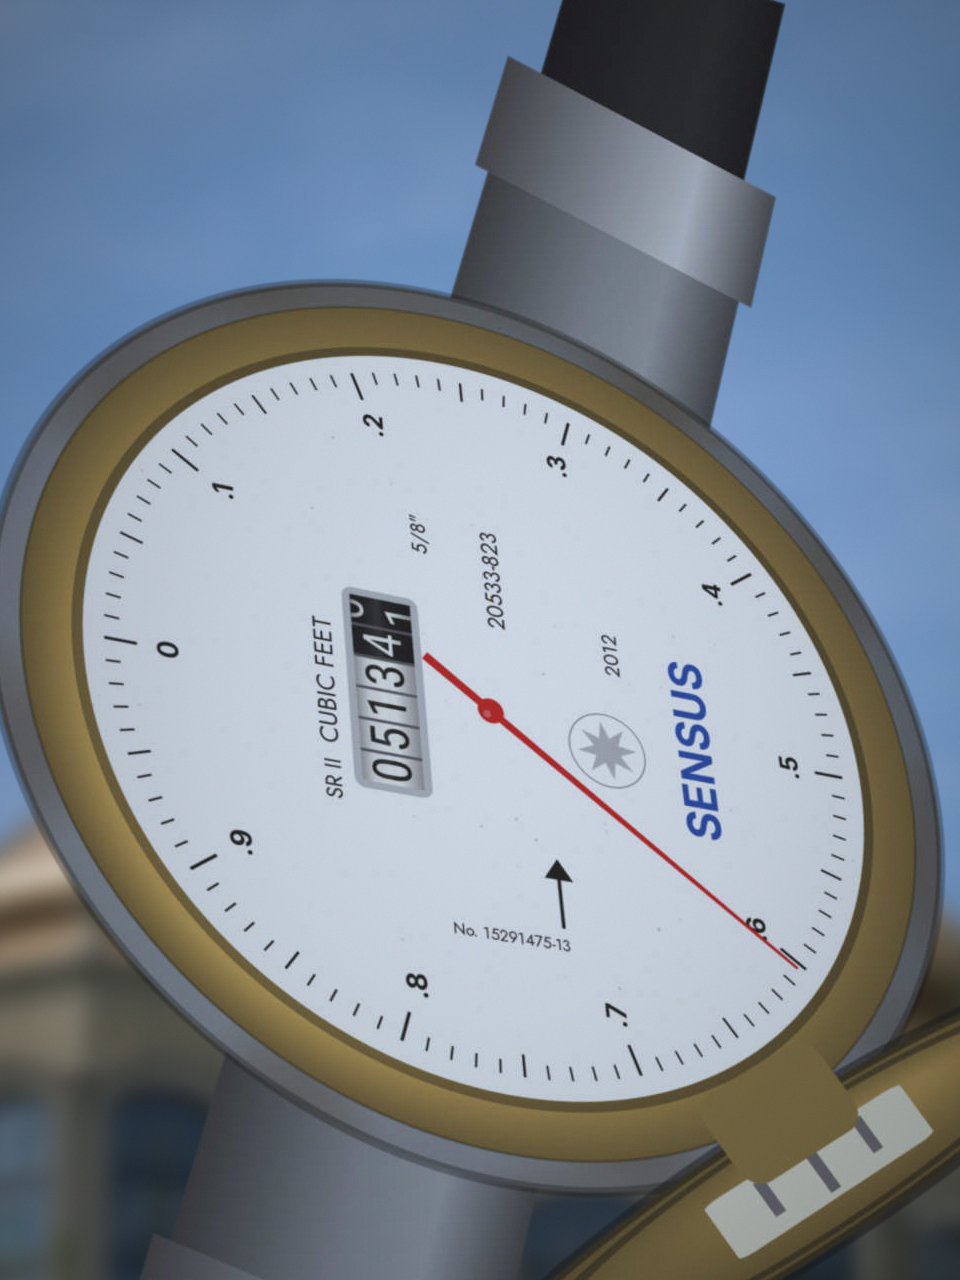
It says 51340.60
